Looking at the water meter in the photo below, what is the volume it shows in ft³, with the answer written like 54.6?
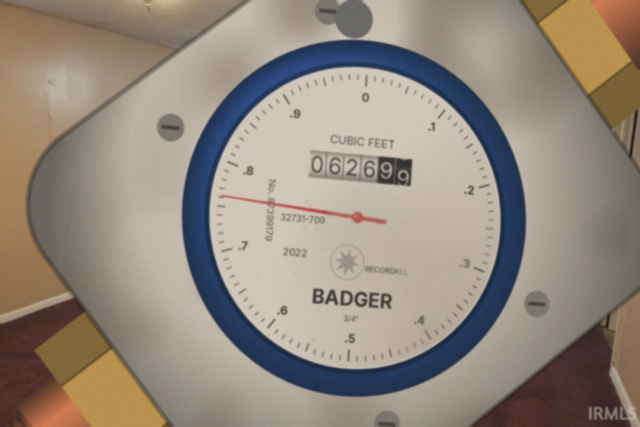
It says 62698.76
